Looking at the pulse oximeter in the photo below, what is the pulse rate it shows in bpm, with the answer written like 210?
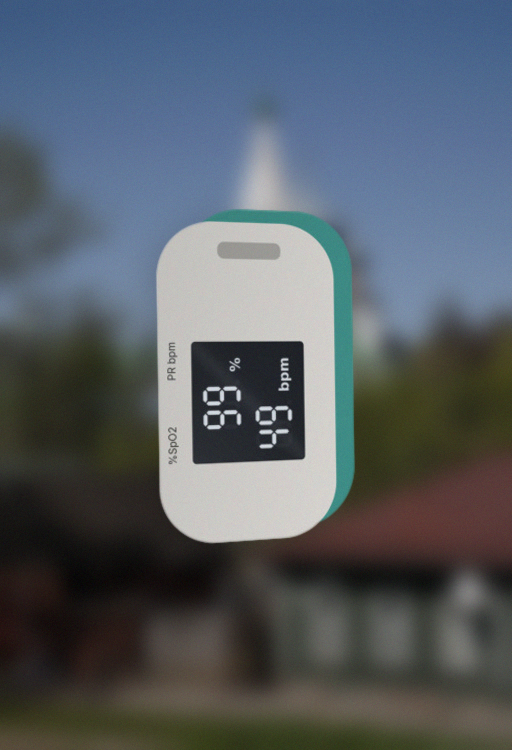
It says 49
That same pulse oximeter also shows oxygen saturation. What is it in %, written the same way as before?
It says 99
